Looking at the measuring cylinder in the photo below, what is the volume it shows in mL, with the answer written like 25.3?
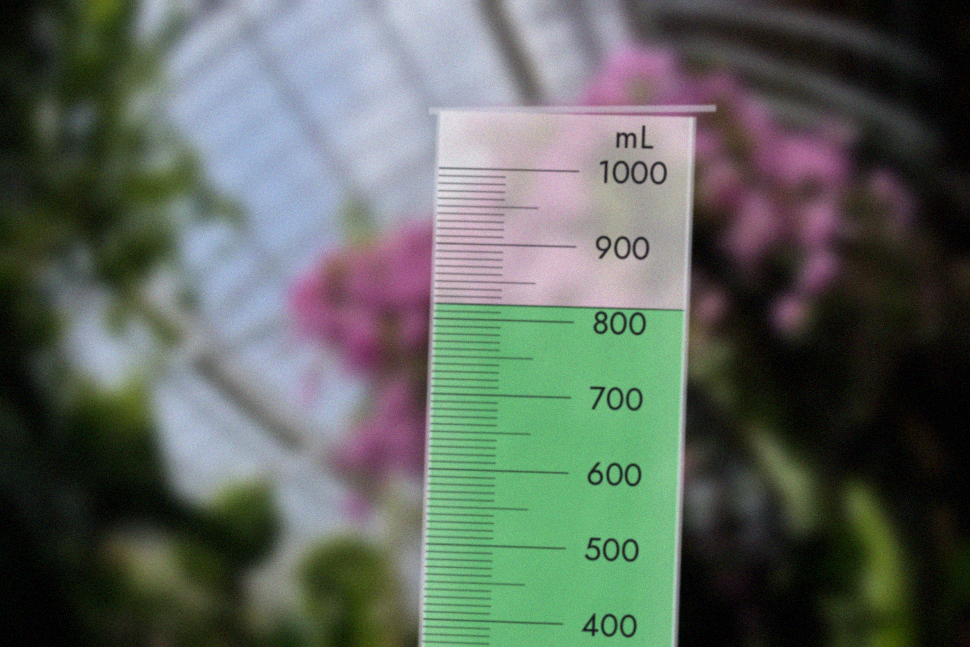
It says 820
